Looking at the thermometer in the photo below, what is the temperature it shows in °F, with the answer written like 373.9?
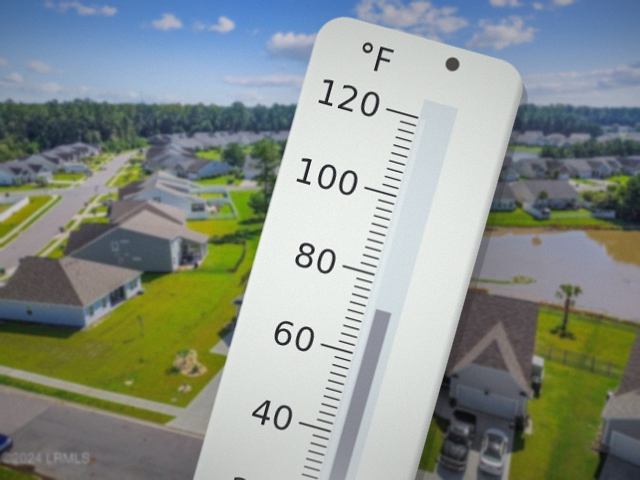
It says 72
